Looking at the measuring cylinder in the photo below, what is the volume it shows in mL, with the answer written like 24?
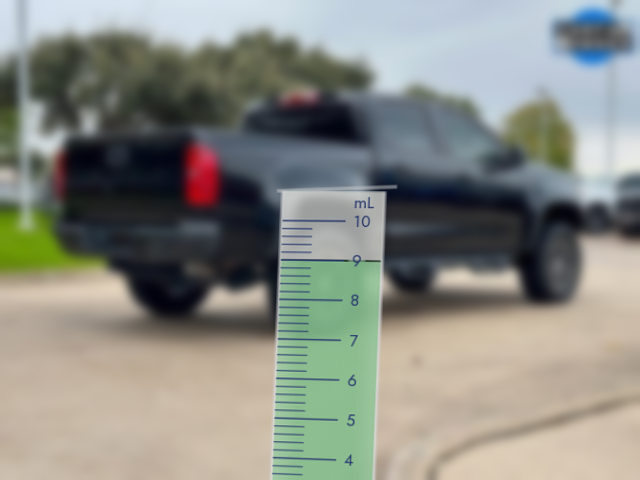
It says 9
